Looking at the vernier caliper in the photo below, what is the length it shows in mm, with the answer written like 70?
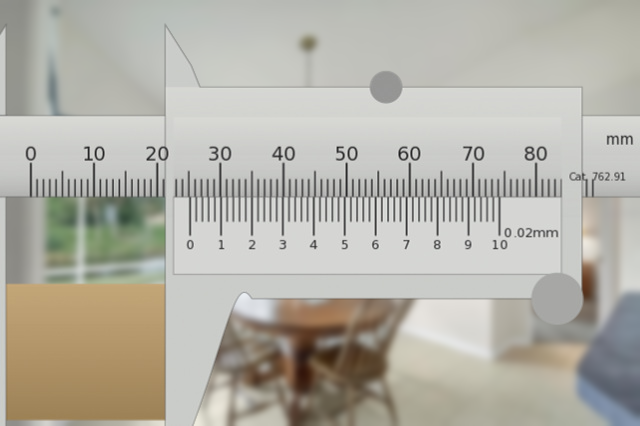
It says 25.2
